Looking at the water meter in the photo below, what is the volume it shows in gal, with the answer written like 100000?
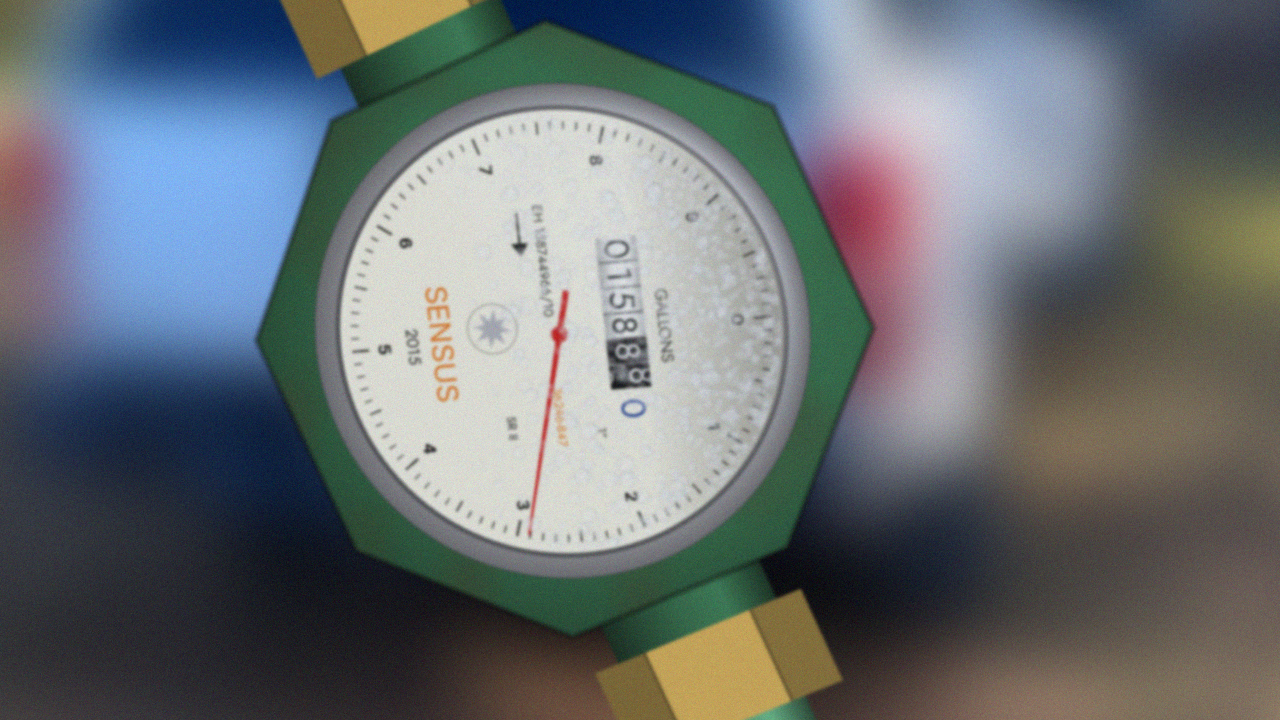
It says 158882.9
